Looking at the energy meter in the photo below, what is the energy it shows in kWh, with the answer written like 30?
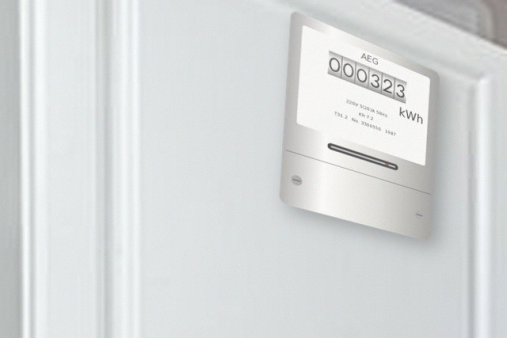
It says 323
